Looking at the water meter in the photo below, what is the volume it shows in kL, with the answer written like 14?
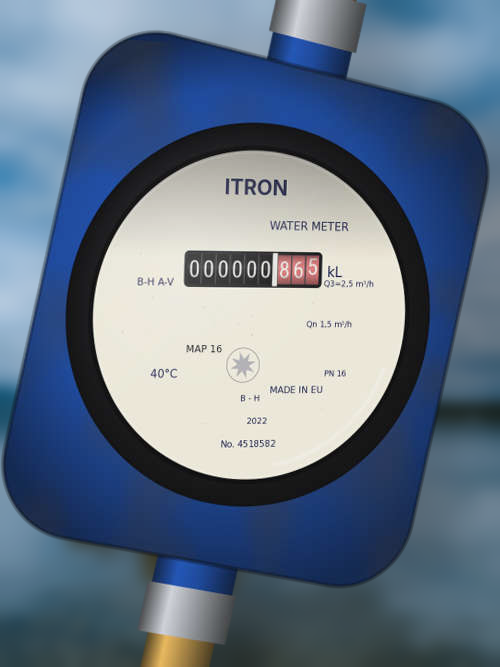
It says 0.865
